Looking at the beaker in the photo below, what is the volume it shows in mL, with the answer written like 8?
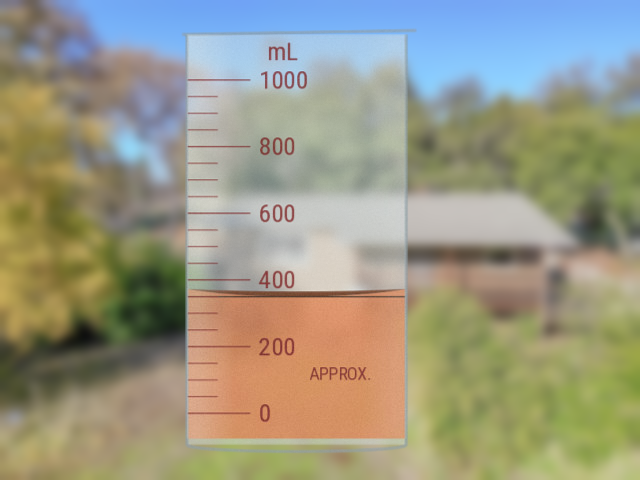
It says 350
